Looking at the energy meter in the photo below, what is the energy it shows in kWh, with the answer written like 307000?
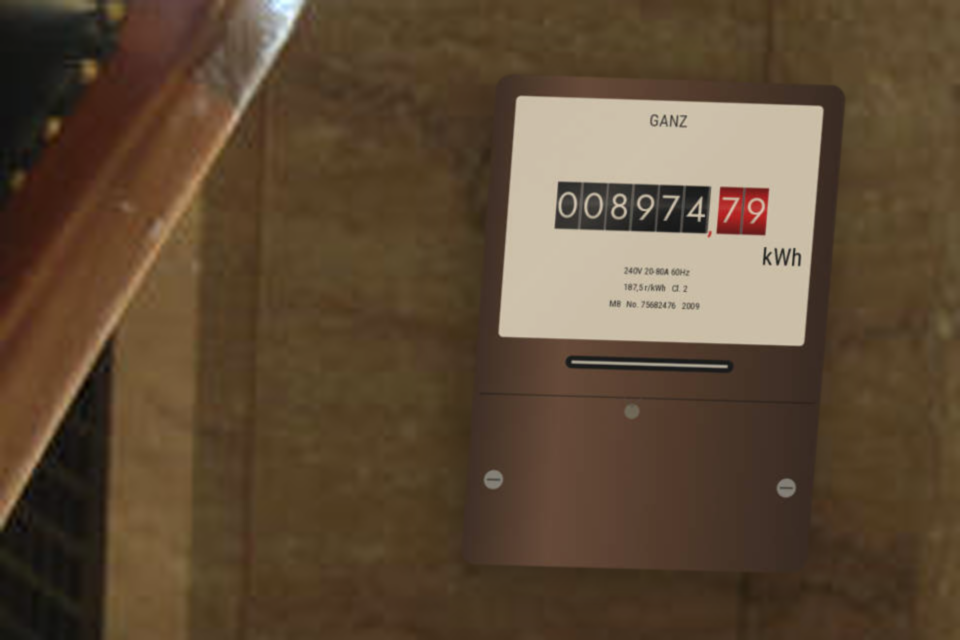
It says 8974.79
